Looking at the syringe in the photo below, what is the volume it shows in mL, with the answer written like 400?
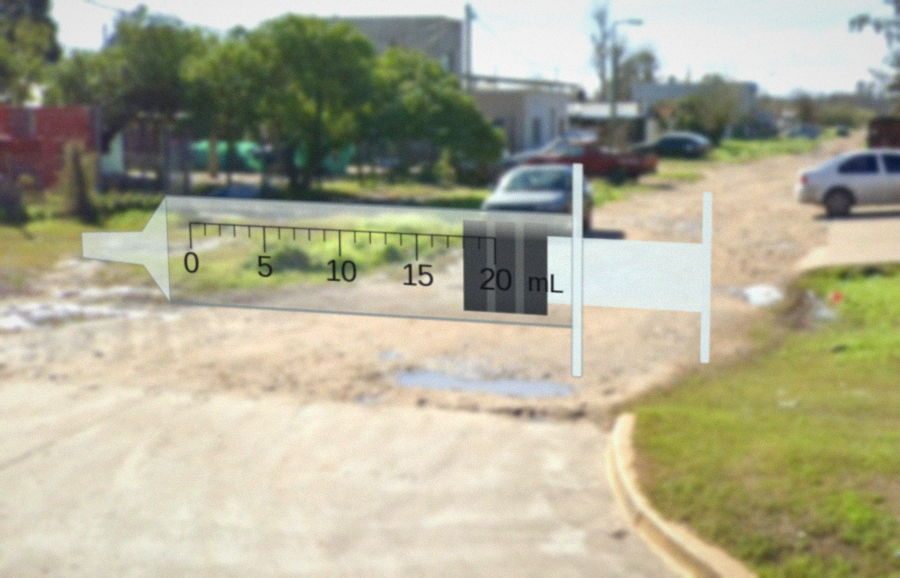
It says 18
